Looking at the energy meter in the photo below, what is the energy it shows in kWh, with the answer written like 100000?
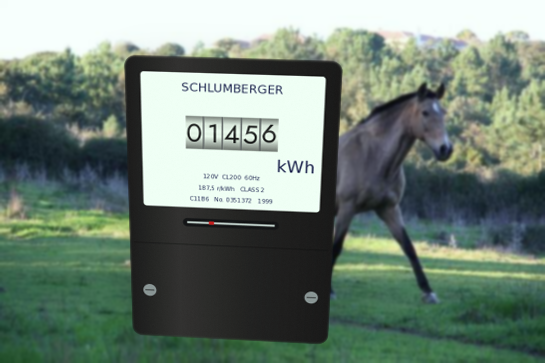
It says 1456
